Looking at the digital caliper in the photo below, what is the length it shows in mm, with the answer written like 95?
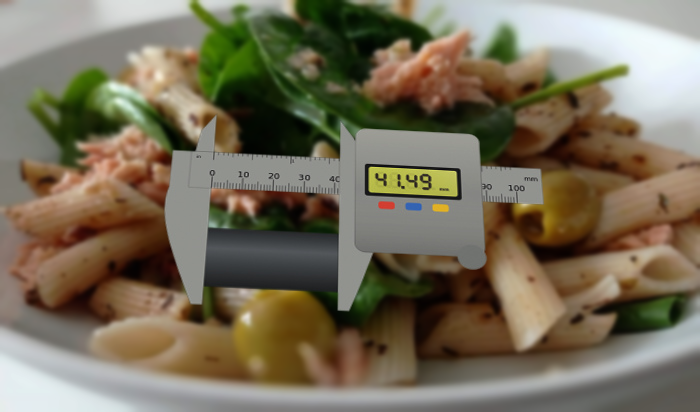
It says 41.49
